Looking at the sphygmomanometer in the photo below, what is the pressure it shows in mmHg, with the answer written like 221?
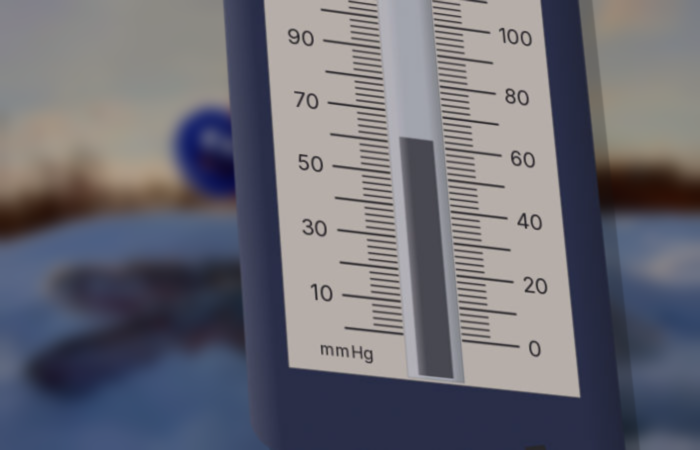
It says 62
